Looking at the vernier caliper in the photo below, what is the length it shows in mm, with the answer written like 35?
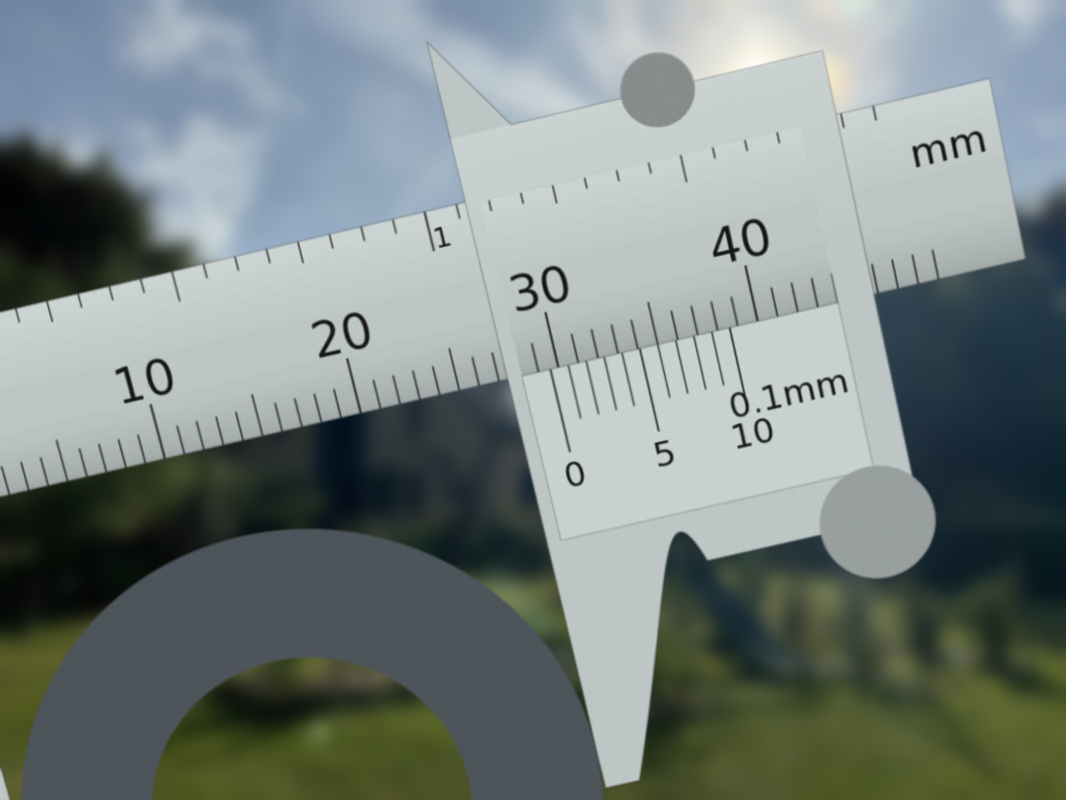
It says 29.6
